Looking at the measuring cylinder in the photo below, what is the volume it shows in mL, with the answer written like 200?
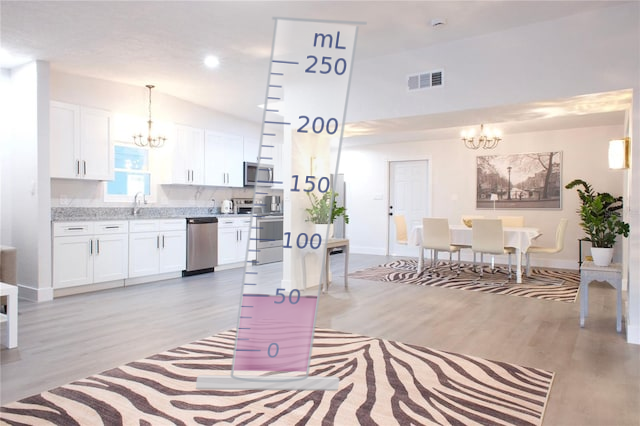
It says 50
